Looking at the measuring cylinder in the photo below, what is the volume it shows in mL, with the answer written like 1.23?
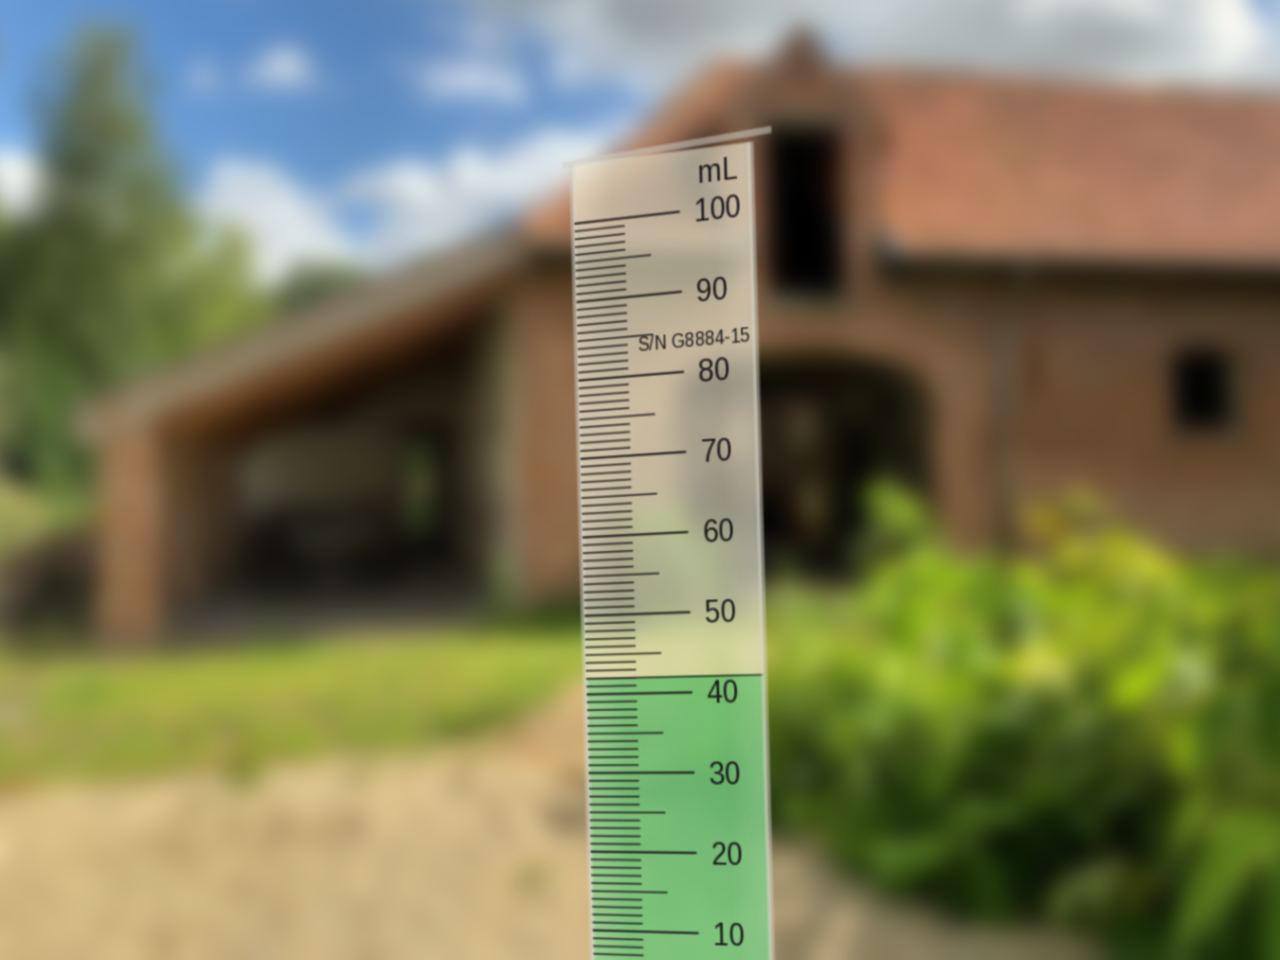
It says 42
